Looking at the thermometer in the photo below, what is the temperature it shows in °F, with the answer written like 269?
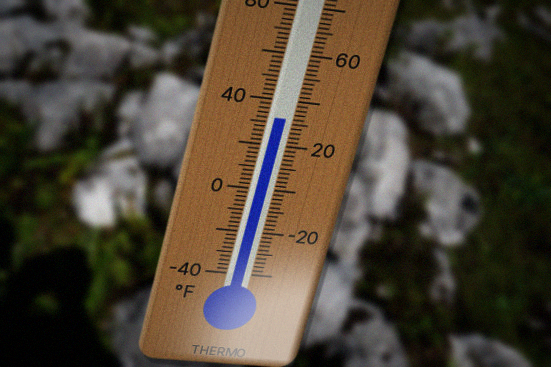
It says 32
